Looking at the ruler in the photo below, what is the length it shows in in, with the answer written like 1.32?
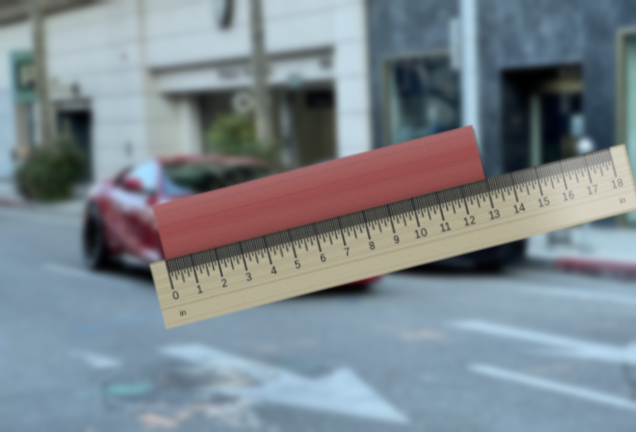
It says 13
